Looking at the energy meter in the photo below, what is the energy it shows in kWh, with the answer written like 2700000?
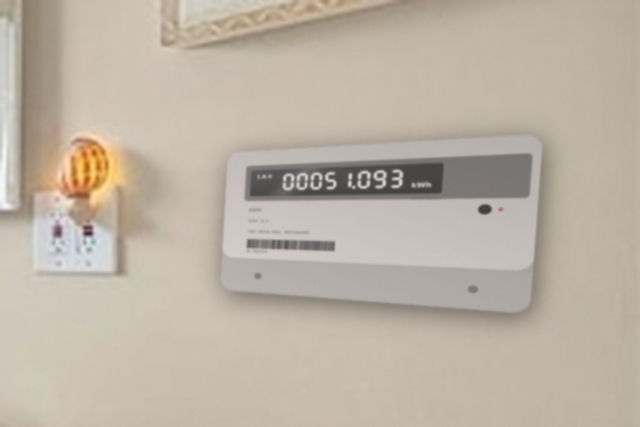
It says 51.093
